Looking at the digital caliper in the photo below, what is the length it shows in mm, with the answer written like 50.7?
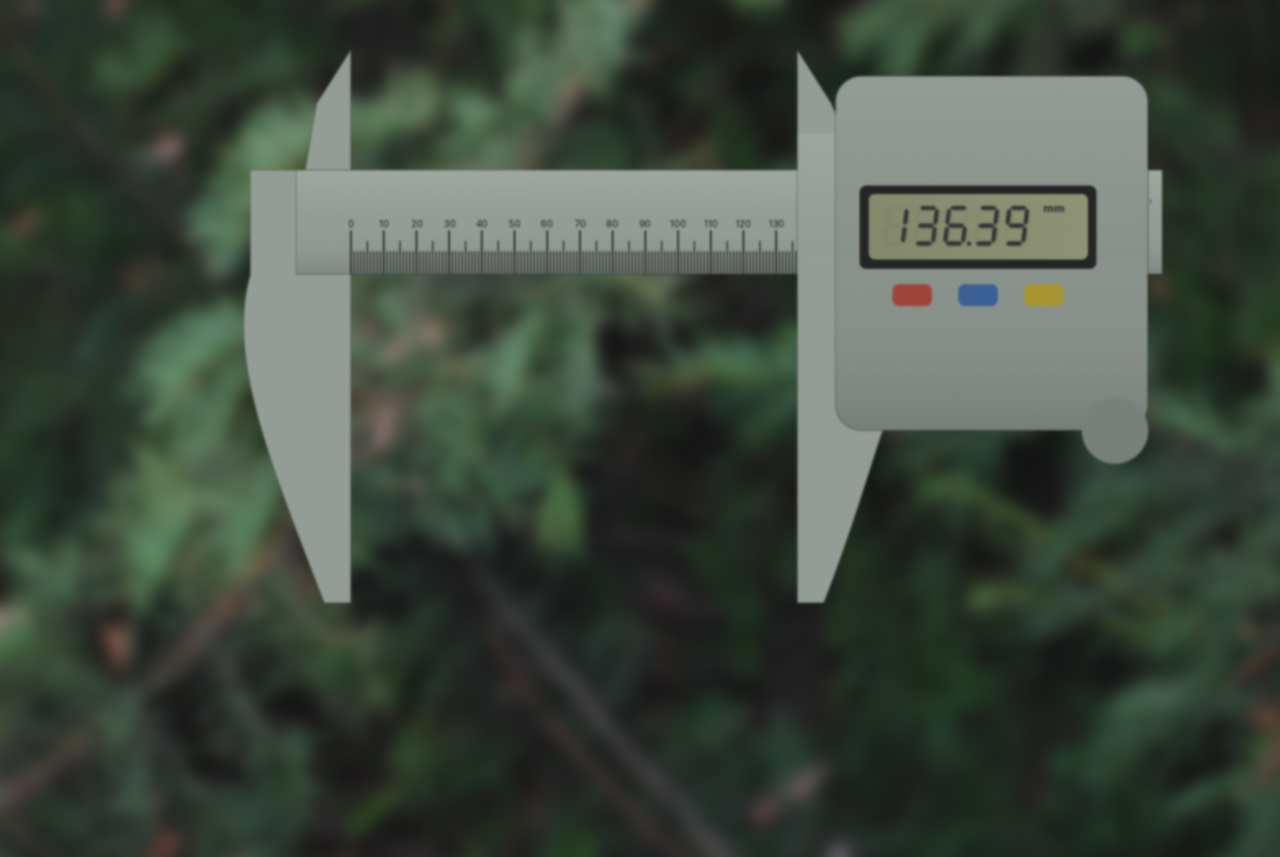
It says 136.39
